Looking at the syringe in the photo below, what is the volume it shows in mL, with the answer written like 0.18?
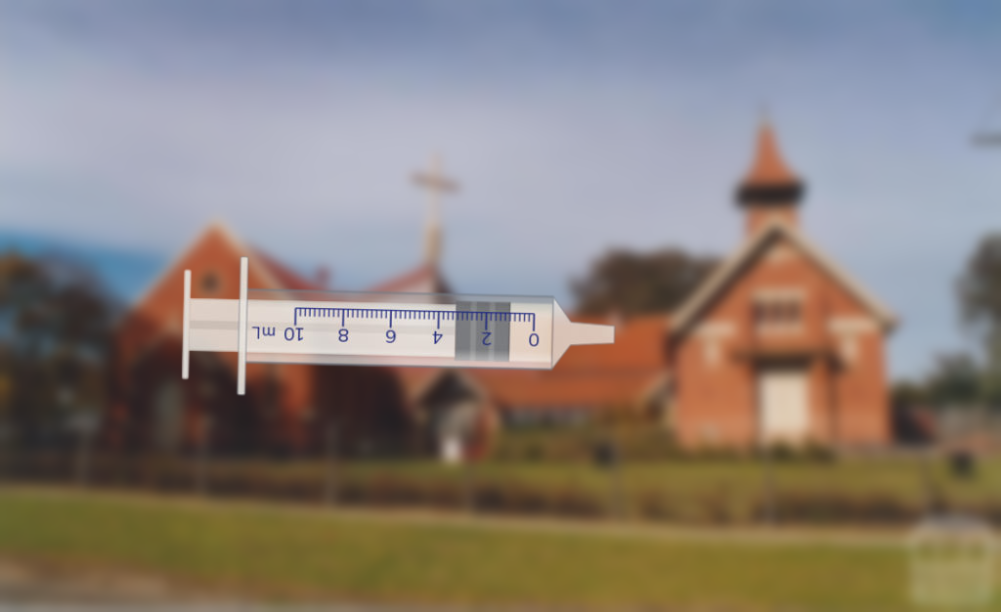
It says 1
